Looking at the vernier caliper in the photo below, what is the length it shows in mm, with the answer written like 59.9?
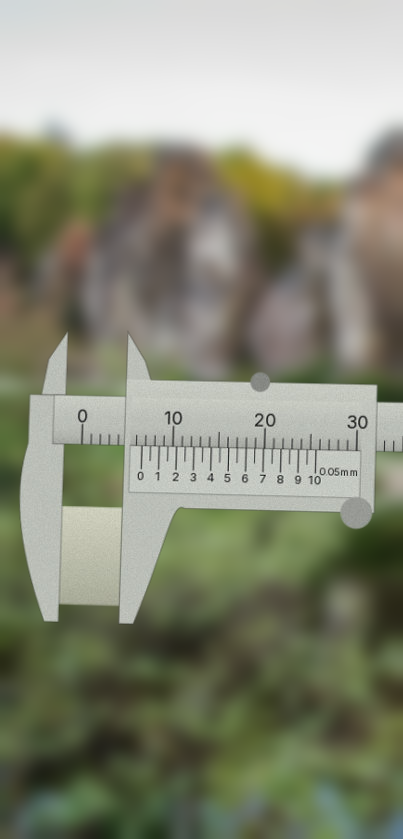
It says 6.6
